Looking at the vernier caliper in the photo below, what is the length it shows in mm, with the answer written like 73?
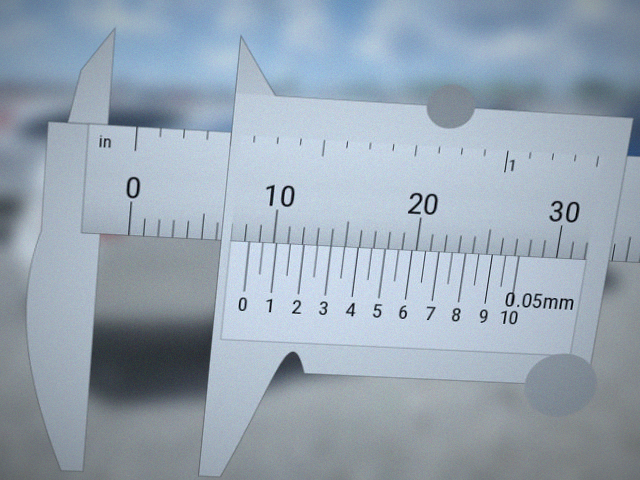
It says 8.3
